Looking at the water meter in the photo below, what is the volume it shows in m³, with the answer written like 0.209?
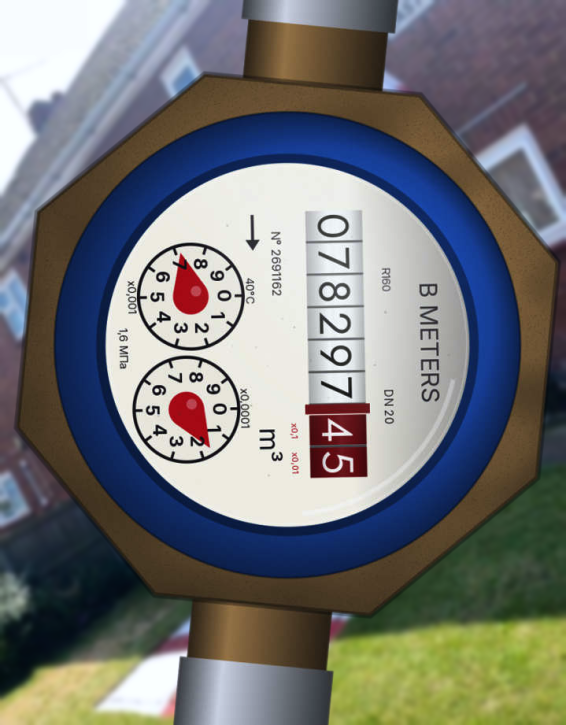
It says 78297.4571
